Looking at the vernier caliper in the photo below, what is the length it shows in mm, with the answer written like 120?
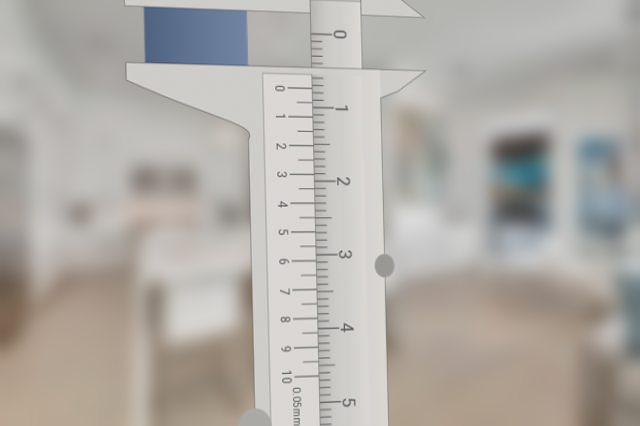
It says 7.4
